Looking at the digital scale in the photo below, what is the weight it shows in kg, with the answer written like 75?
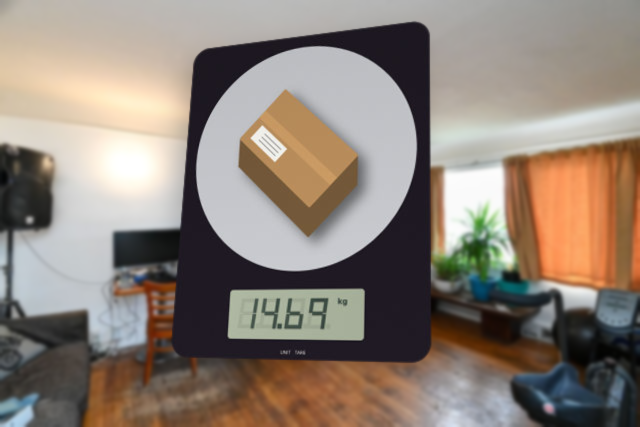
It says 14.69
